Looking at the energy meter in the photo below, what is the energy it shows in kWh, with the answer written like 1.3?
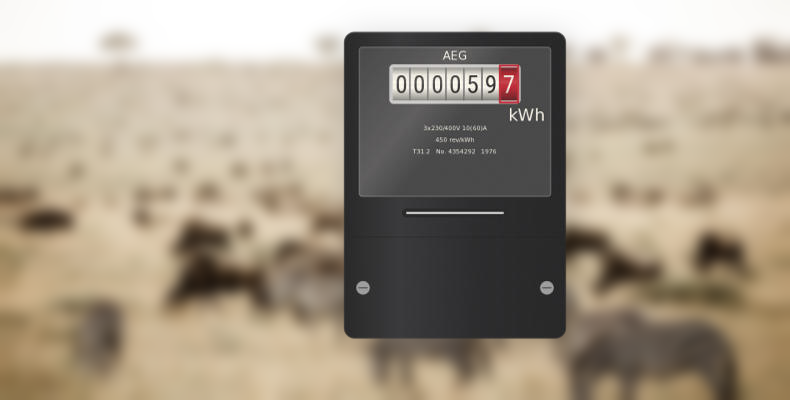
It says 59.7
